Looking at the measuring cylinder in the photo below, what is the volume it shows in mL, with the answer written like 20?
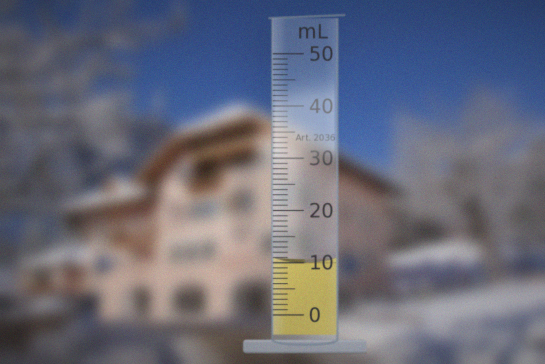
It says 10
